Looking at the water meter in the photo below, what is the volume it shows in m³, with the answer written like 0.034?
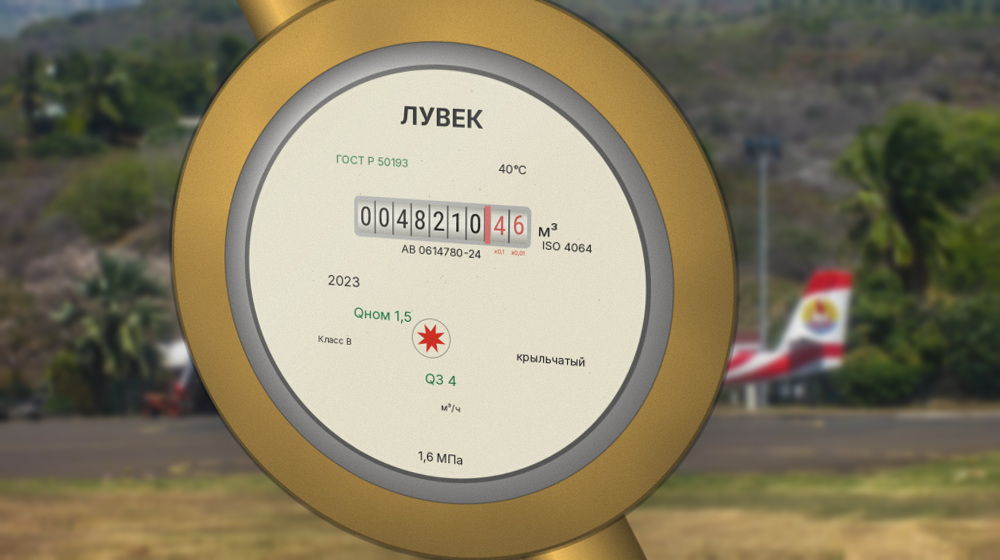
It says 48210.46
